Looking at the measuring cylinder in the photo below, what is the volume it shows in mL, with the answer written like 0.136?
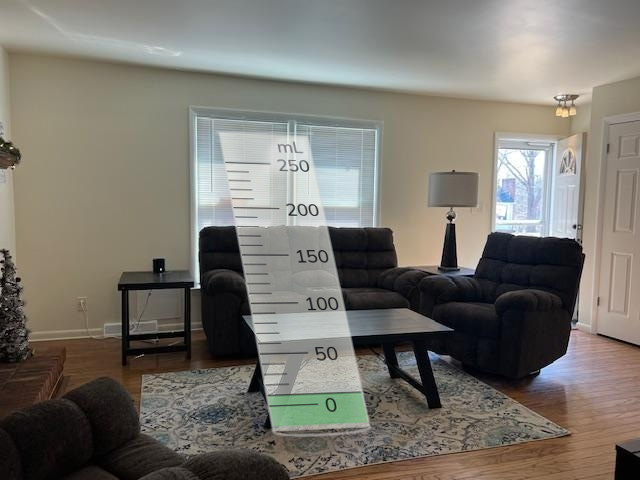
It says 10
